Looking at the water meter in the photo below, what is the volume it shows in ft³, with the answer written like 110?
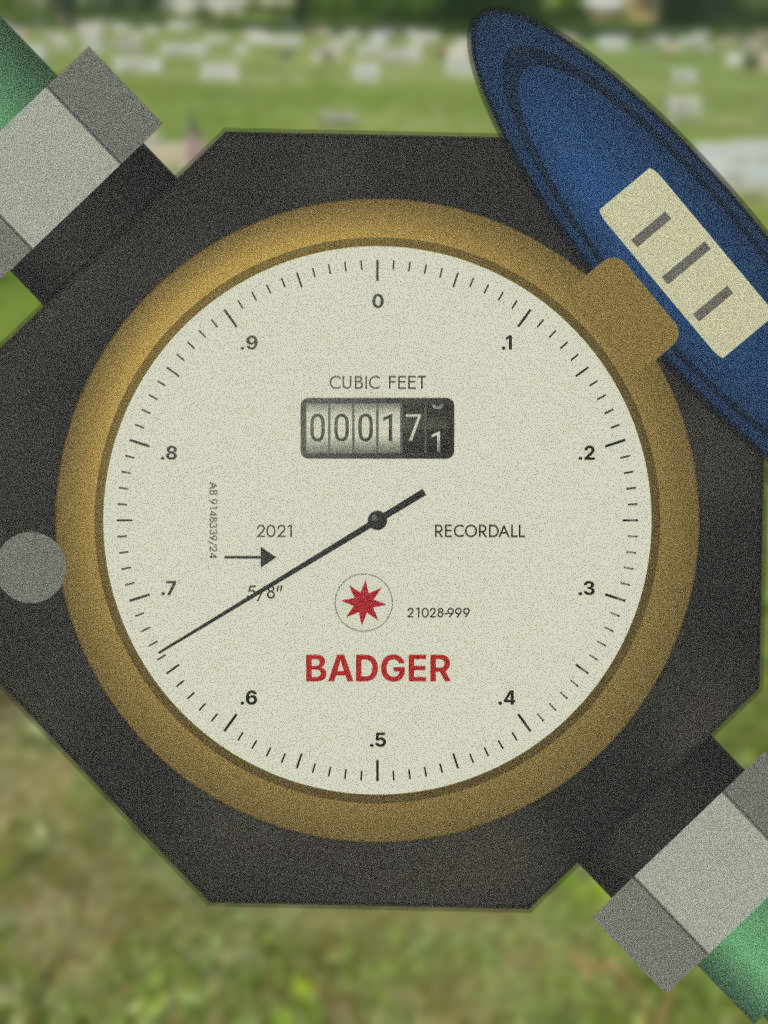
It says 170.66
